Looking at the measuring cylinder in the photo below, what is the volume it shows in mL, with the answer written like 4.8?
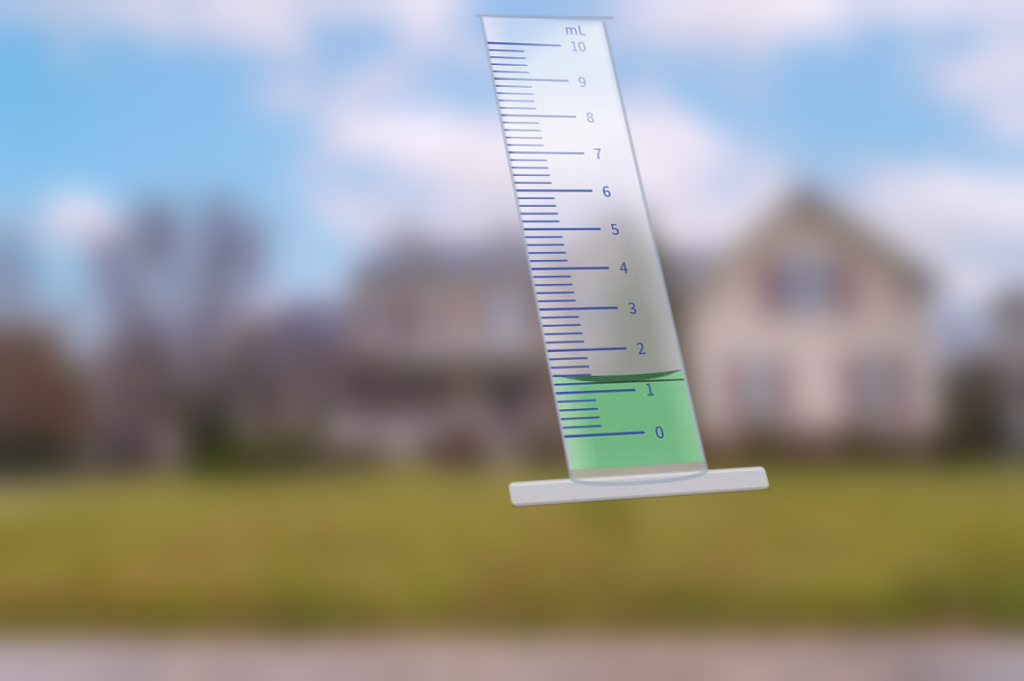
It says 1.2
